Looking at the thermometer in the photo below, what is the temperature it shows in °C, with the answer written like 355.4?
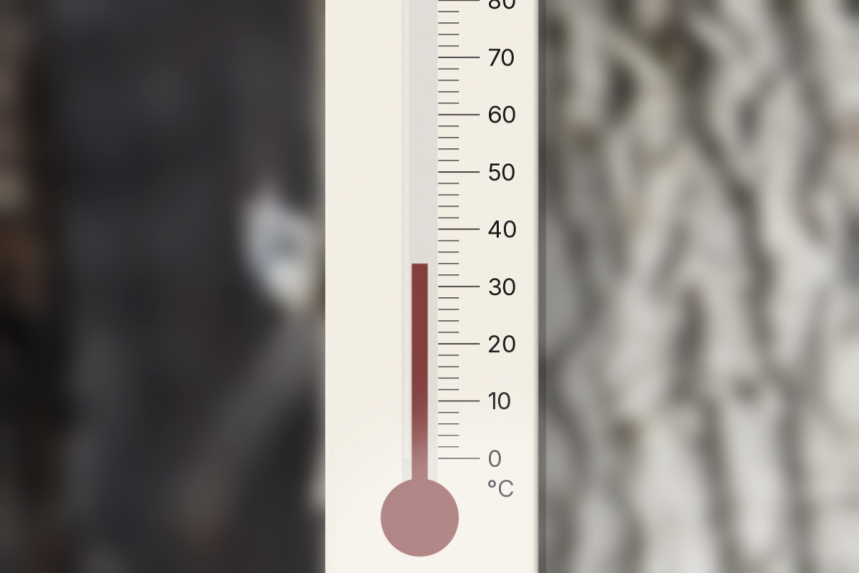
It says 34
